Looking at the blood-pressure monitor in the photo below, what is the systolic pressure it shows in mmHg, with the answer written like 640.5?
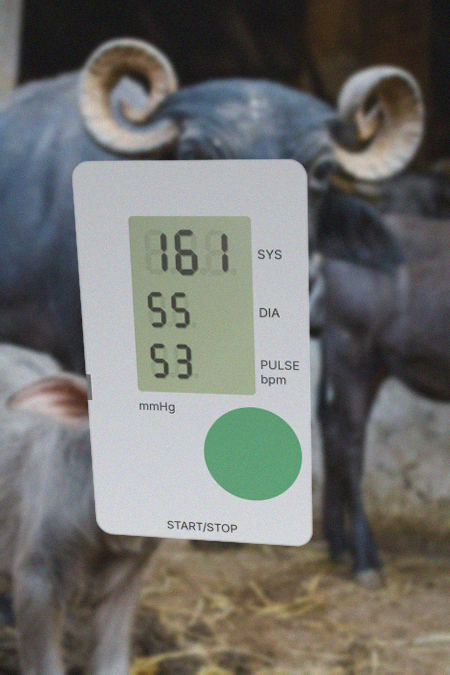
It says 161
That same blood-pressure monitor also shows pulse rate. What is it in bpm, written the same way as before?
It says 53
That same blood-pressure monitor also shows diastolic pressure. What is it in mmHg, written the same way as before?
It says 55
